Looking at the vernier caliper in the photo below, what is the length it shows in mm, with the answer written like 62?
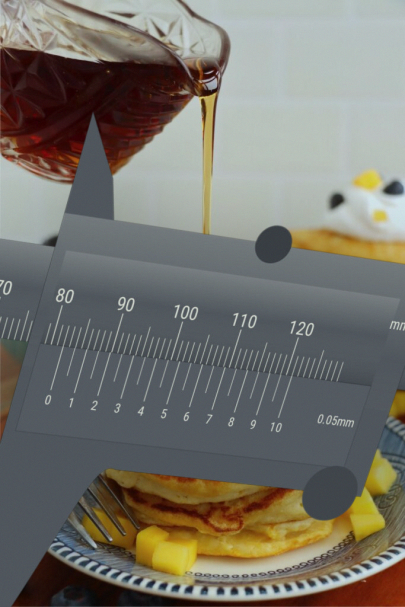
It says 82.0
